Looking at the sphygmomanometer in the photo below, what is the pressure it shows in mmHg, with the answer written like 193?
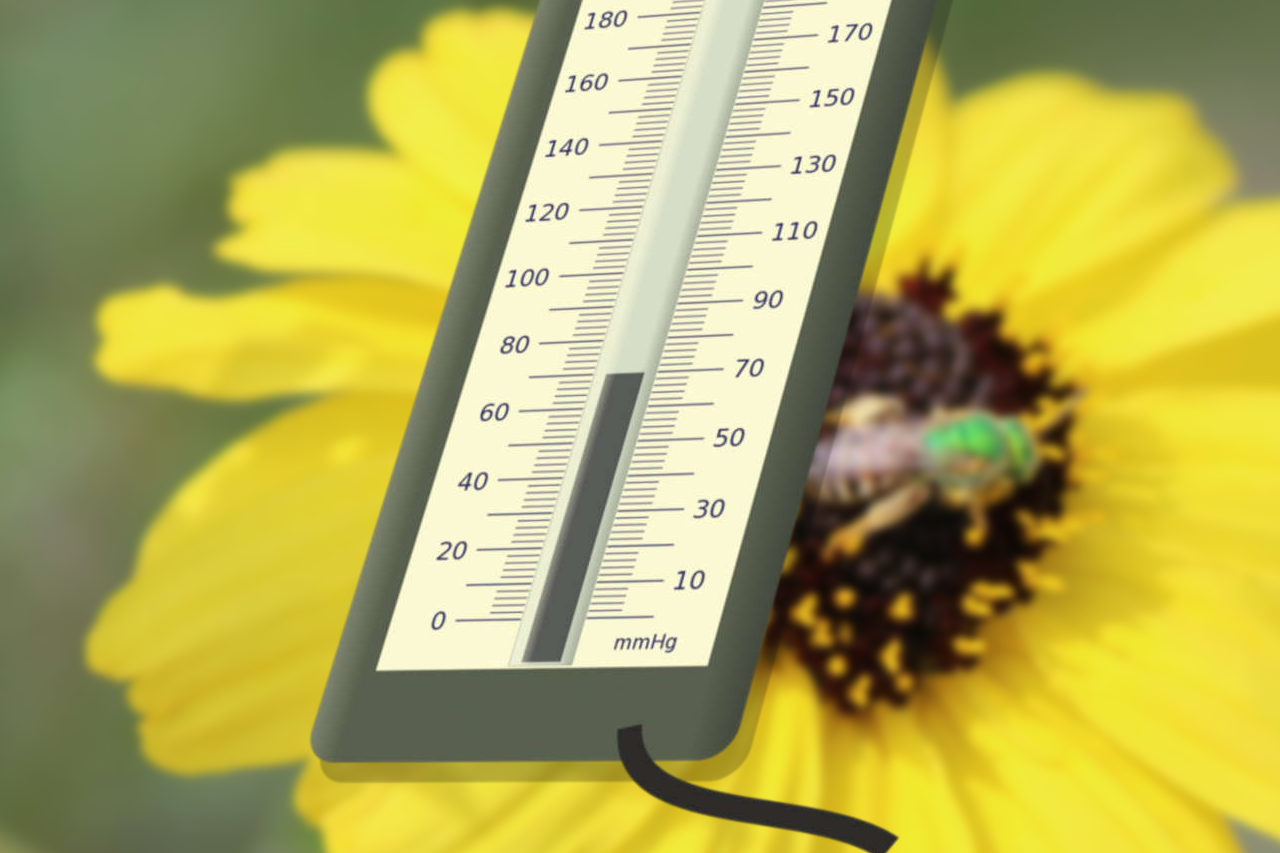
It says 70
